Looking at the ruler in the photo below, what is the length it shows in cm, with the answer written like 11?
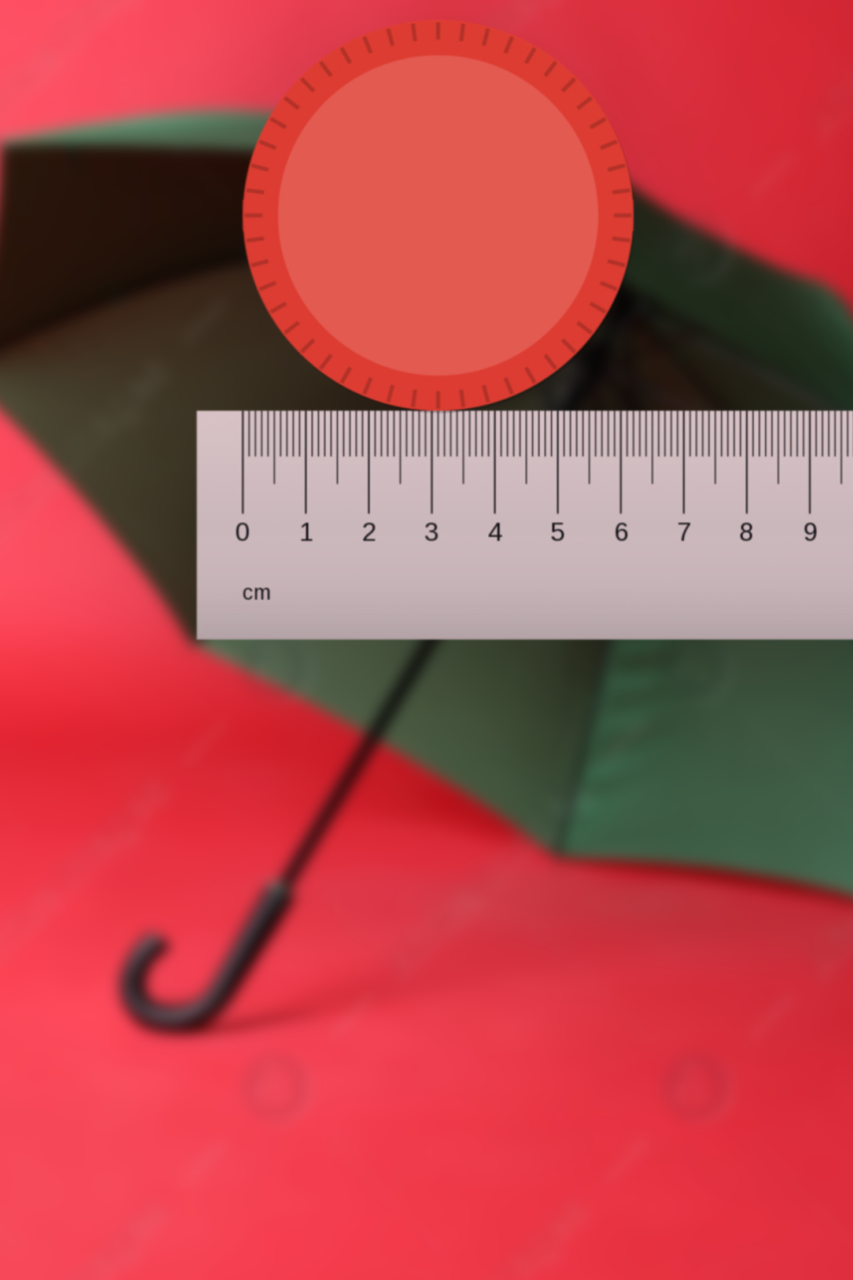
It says 6.2
